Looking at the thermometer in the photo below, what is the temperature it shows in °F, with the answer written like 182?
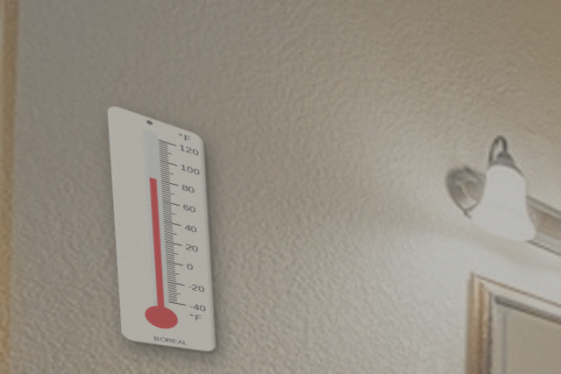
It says 80
